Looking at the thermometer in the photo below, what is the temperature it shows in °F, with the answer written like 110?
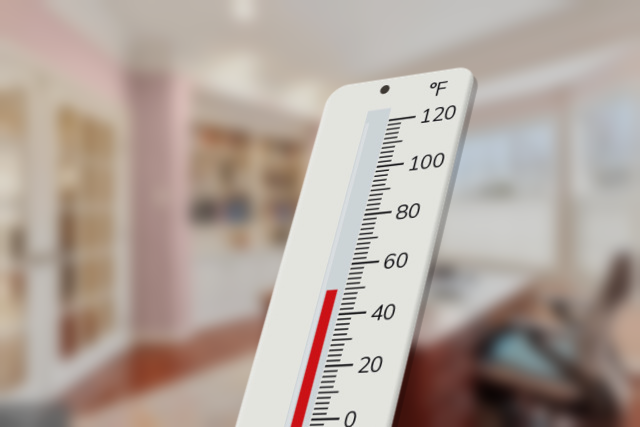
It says 50
